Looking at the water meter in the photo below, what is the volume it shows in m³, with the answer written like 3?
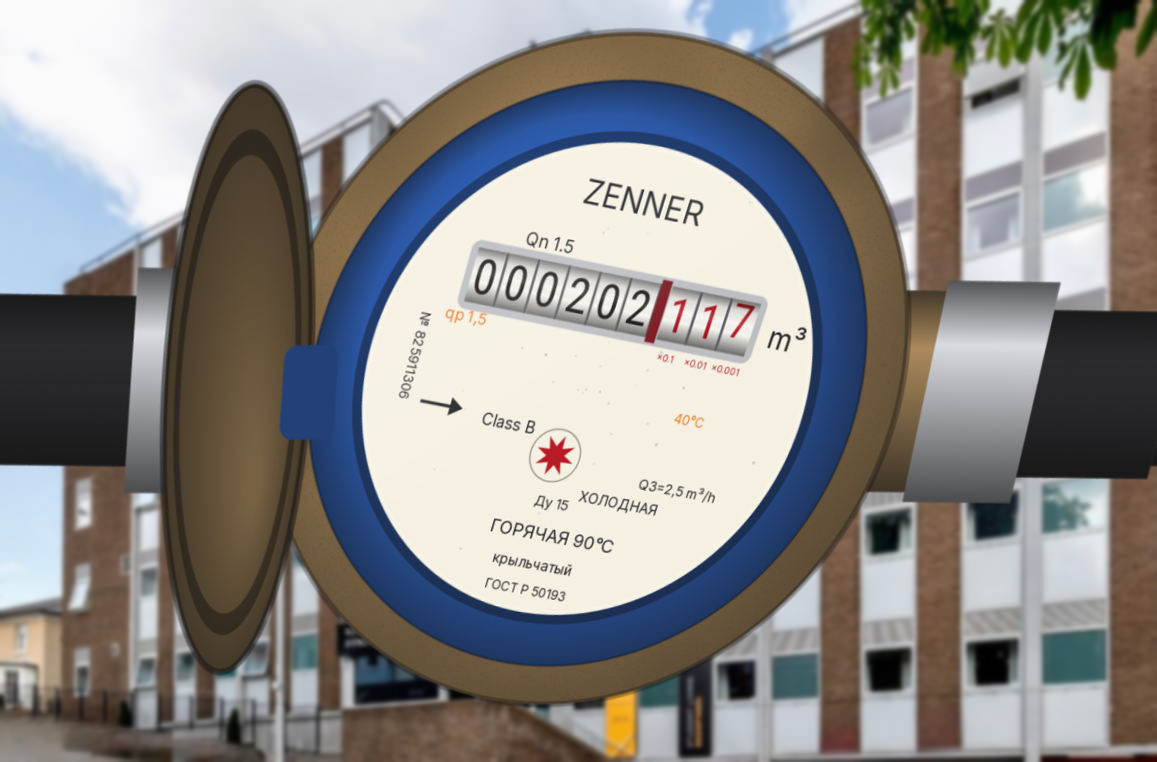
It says 202.117
